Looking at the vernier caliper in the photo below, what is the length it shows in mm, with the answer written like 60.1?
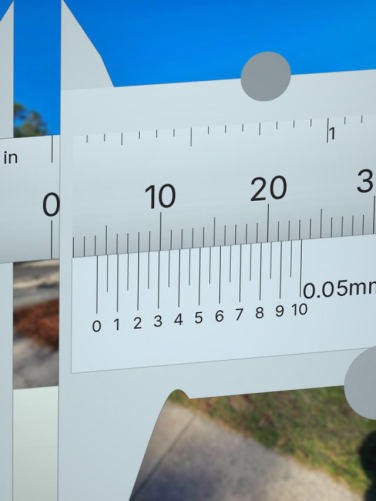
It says 4.2
